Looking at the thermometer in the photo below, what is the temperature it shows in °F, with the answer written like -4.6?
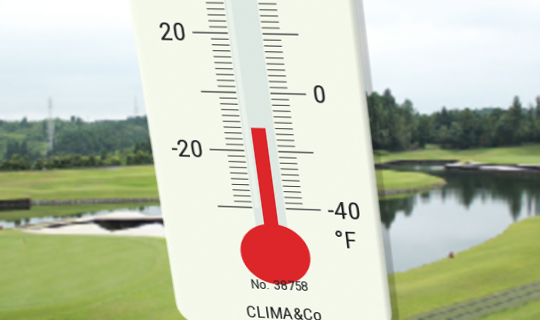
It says -12
